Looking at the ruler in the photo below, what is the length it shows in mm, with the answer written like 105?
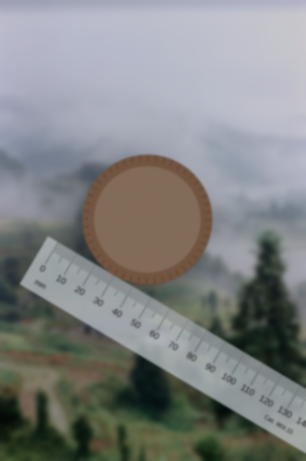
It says 60
